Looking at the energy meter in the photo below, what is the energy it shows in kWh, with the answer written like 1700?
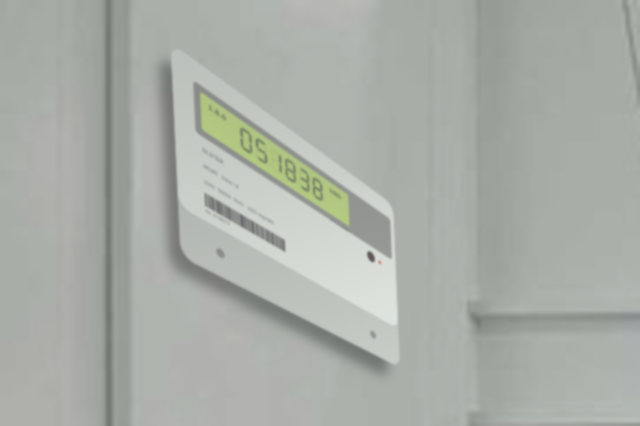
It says 51838
